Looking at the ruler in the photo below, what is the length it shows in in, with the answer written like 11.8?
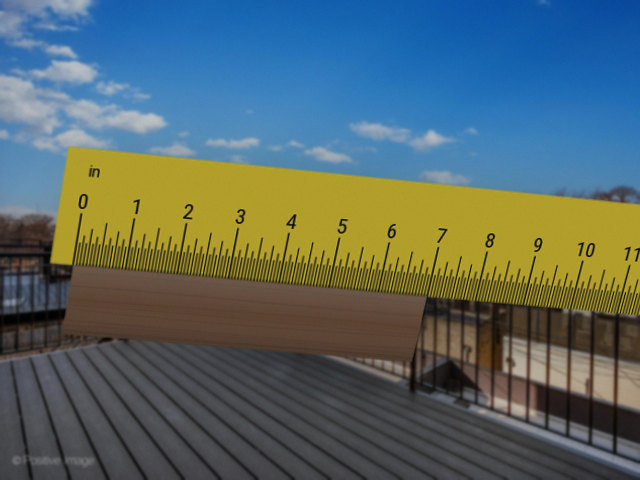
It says 7
